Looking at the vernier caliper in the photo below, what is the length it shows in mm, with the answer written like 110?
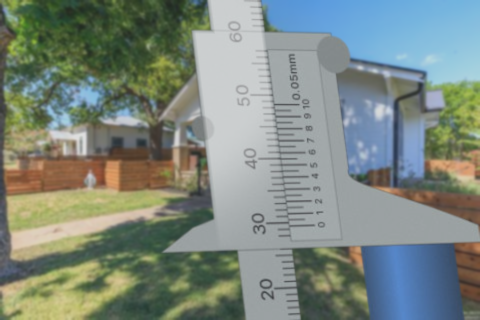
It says 29.5
